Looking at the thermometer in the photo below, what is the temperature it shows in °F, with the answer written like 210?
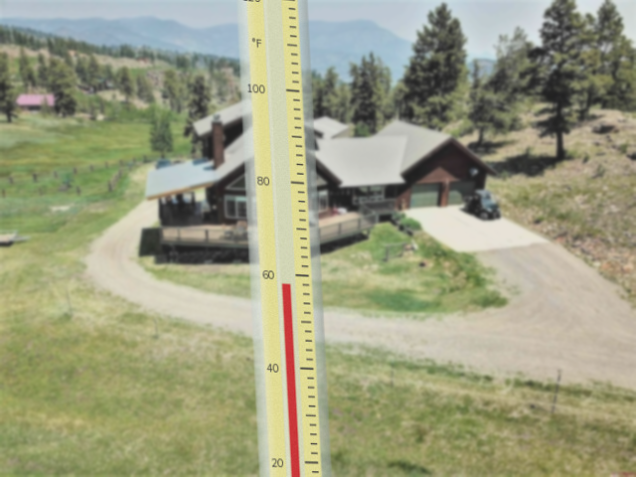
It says 58
